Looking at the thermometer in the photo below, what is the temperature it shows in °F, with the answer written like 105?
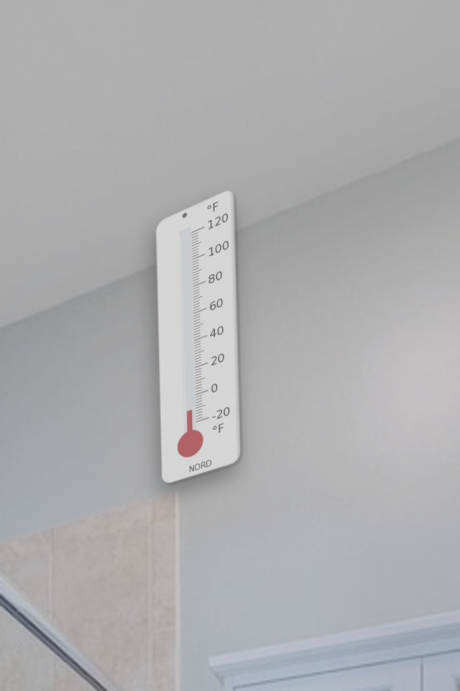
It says -10
